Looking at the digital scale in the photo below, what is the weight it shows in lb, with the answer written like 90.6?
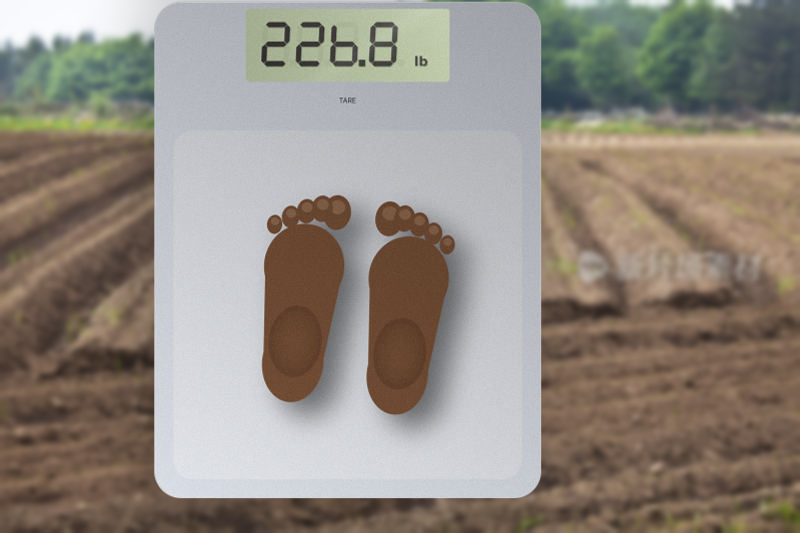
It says 226.8
